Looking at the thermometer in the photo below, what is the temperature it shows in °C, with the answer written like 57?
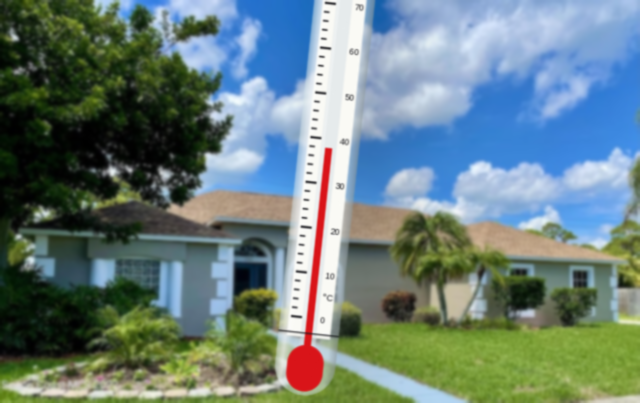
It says 38
